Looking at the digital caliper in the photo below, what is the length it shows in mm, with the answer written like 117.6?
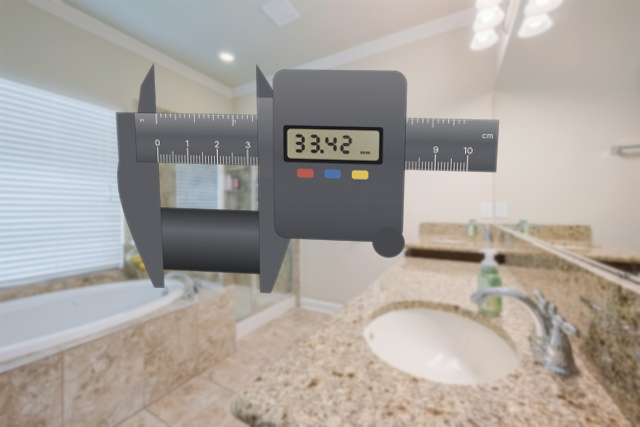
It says 33.42
